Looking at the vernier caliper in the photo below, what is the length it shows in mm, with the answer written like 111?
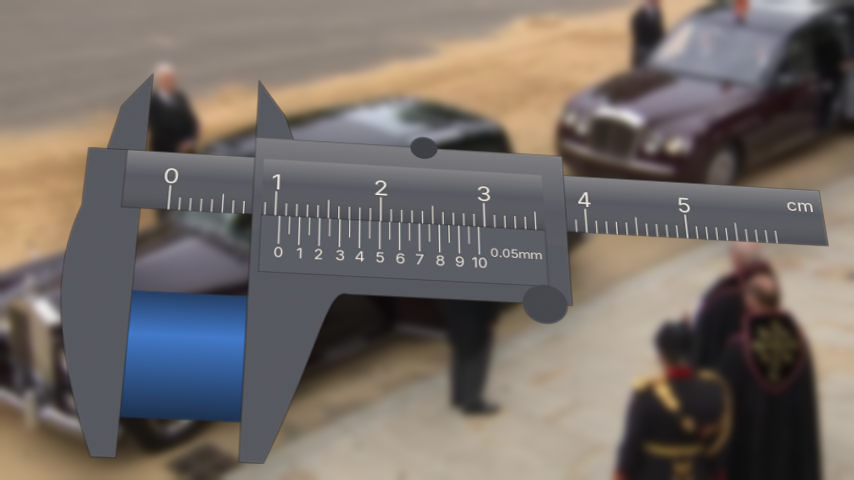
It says 10.4
